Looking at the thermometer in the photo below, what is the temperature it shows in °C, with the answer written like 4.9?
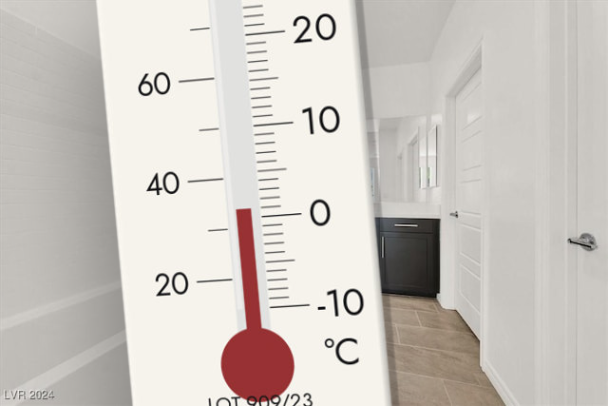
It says 1
